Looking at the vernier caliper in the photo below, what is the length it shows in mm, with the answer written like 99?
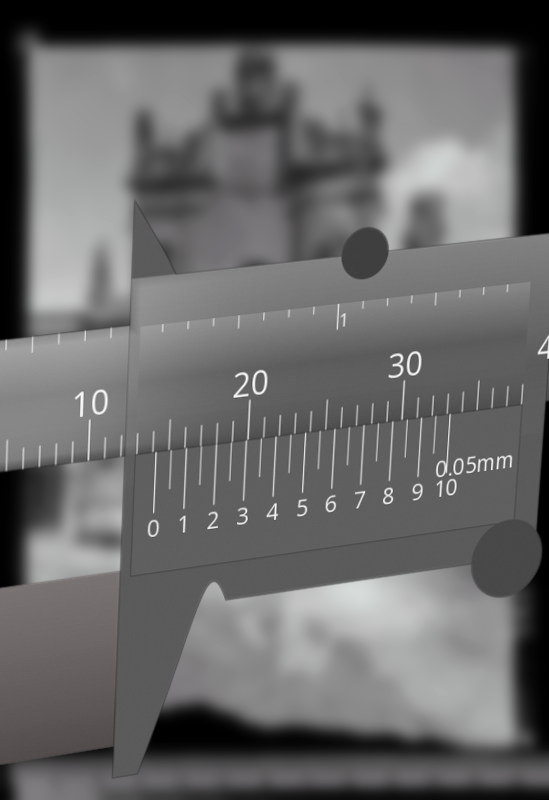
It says 14.2
